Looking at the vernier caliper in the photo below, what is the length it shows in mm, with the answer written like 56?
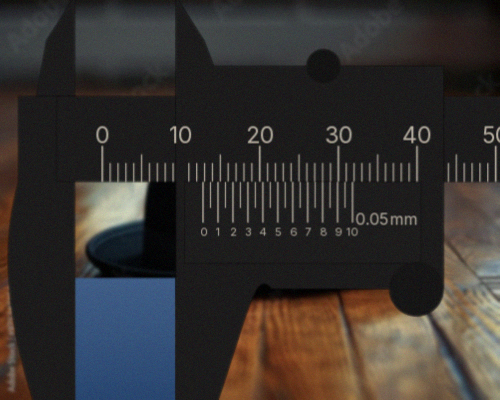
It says 12.8
